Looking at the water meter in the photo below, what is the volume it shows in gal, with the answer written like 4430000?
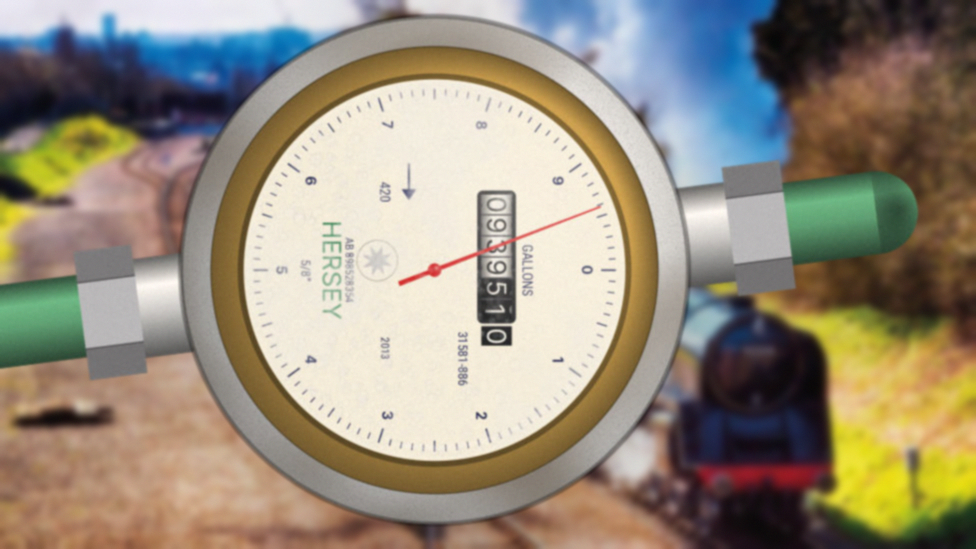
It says 939509.4
